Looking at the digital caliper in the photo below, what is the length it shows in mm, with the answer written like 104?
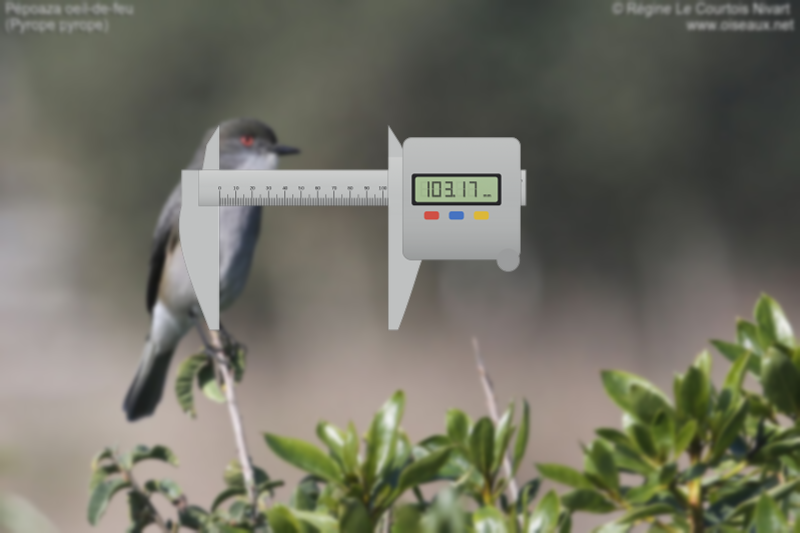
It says 103.17
